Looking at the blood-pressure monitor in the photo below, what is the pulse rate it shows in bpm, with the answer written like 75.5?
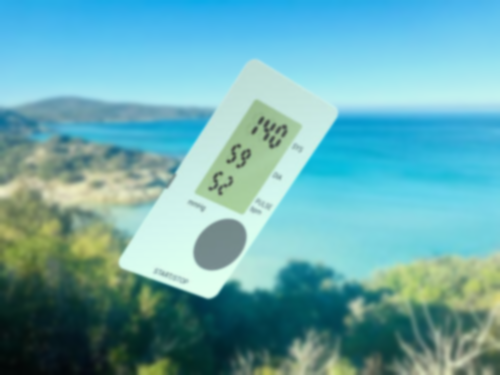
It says 52
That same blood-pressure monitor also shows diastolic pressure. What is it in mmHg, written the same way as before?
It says 59
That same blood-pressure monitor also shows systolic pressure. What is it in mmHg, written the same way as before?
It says 140
